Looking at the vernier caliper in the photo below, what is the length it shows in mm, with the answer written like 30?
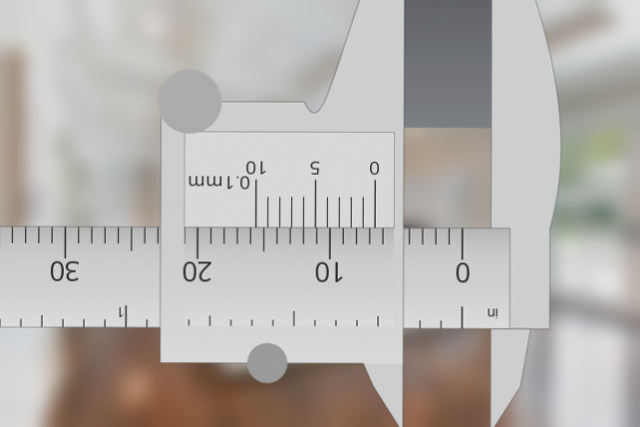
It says 6.6
